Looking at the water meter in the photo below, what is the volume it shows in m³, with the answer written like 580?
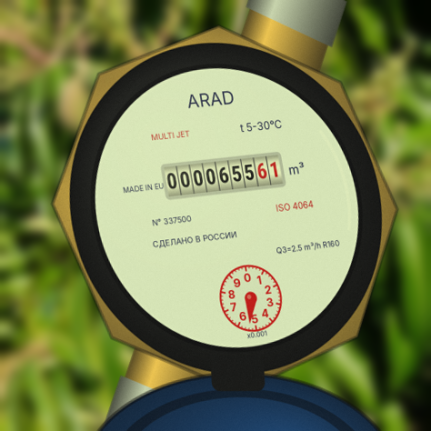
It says 655.615
